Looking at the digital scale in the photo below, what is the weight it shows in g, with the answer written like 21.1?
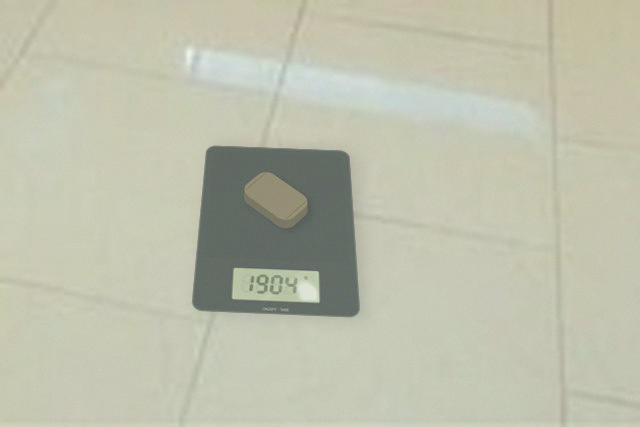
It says 1904
